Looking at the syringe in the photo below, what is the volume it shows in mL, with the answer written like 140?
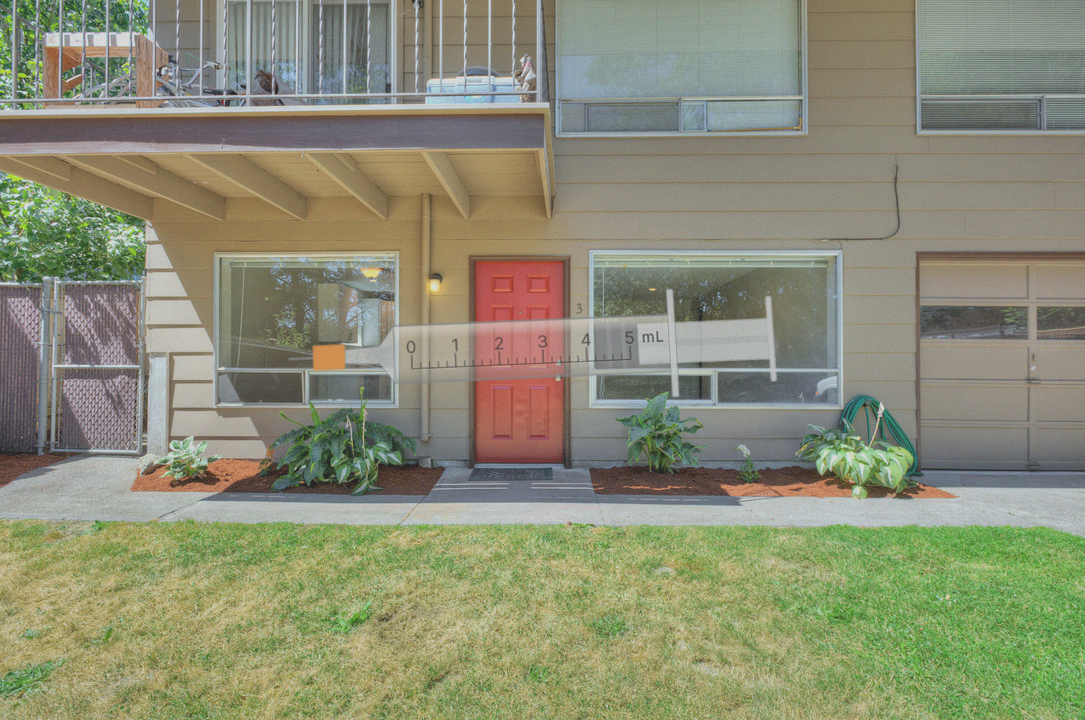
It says 4.2
